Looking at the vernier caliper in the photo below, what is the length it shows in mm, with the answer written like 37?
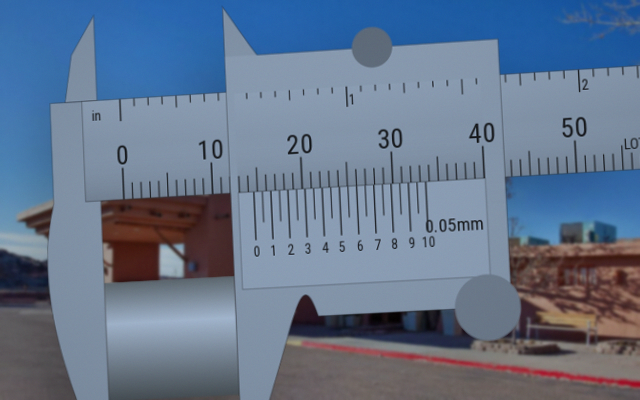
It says 14.6
